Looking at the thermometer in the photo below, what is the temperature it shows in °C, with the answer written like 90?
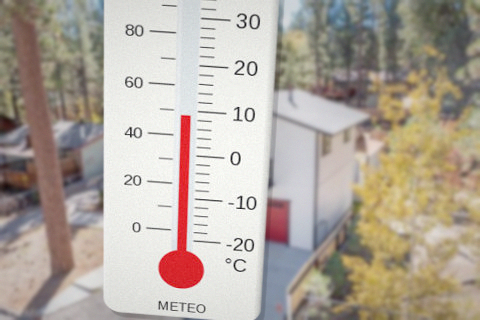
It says 9
